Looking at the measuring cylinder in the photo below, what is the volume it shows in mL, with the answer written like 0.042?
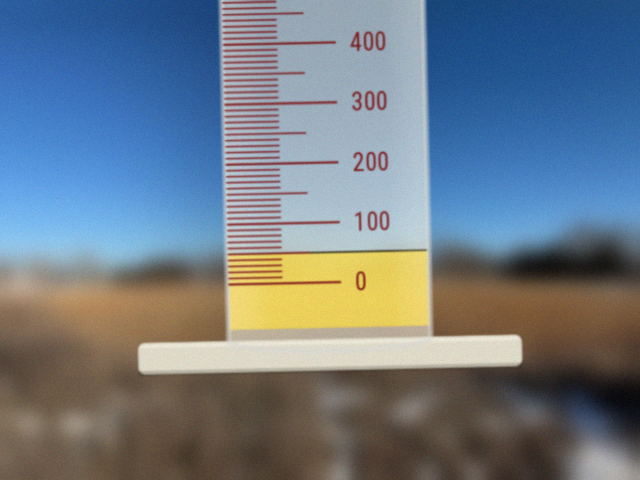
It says 50
